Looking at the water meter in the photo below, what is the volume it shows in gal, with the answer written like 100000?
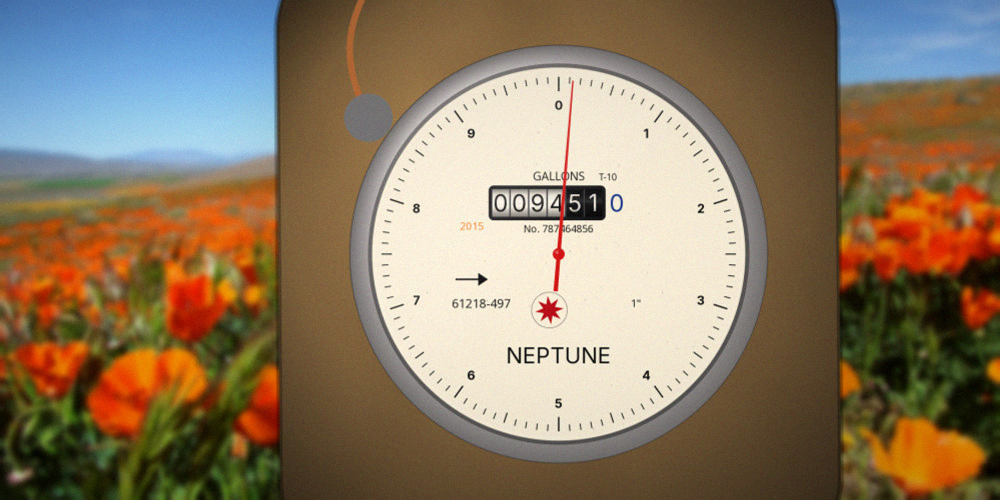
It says 94510.1
